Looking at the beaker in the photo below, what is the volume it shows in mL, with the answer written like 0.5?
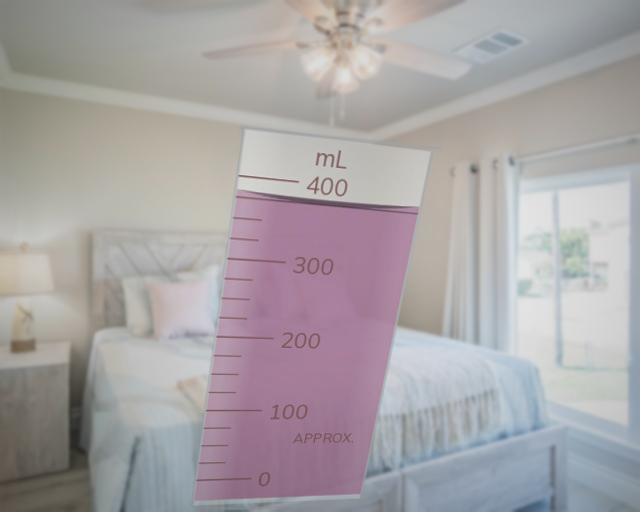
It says 375
